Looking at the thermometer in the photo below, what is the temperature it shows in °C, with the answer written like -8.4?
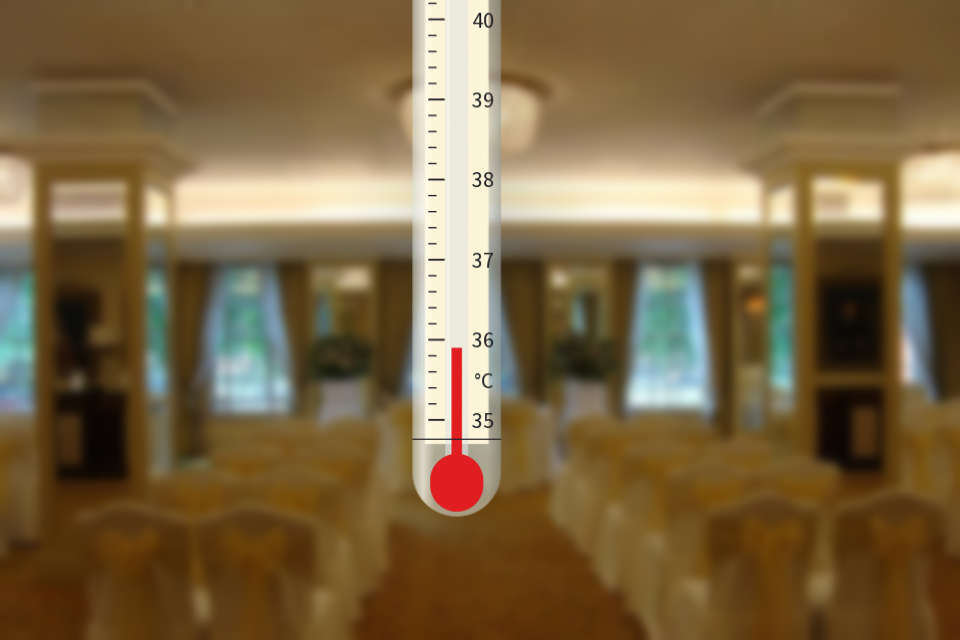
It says 35.9
